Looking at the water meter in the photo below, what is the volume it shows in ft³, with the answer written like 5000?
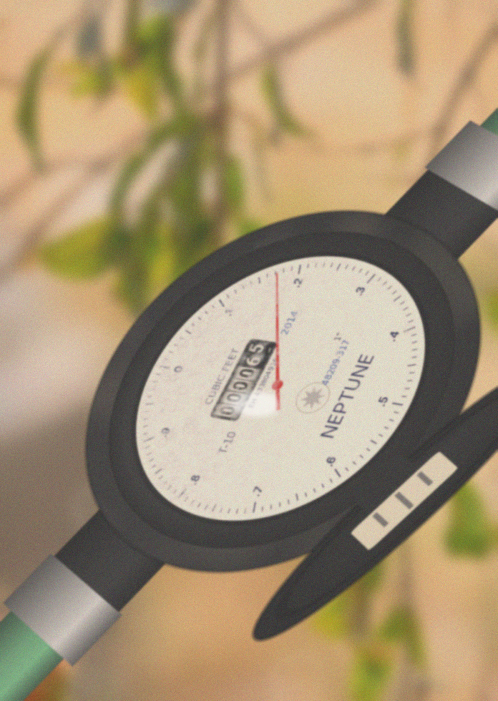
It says 65.17
